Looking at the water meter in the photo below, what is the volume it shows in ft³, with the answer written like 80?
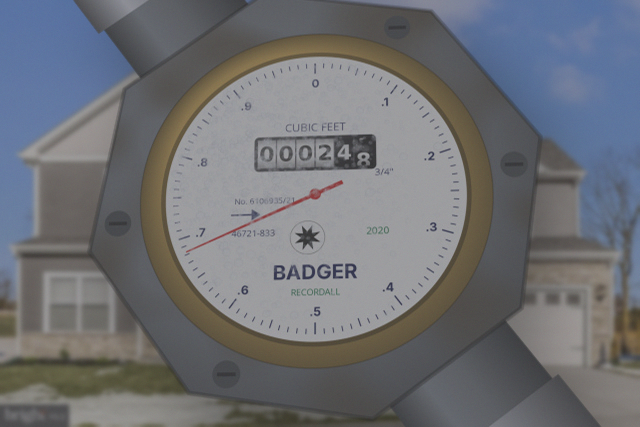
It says 247.68
